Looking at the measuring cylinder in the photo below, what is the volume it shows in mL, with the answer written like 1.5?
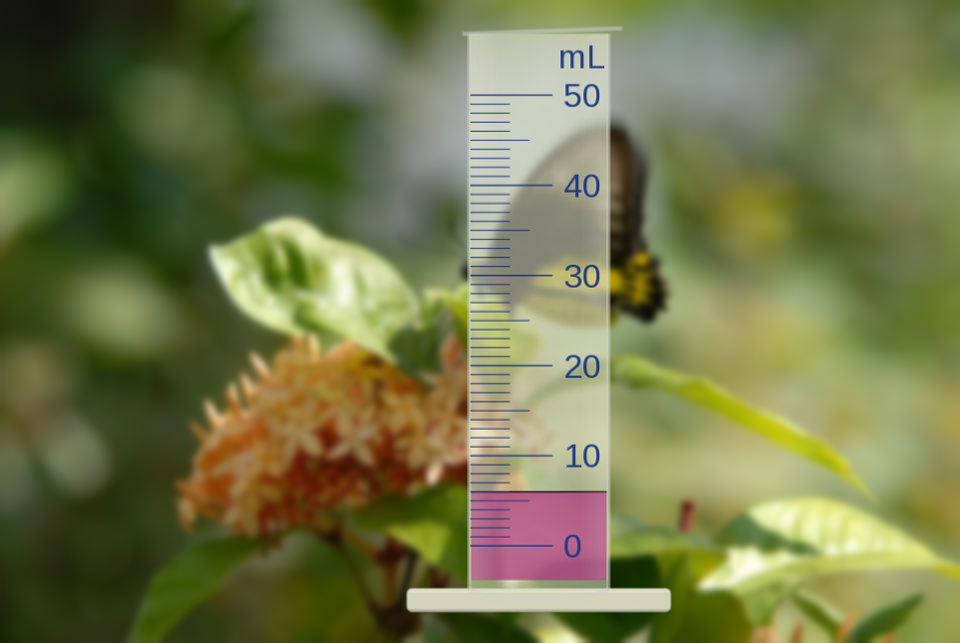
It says 6
